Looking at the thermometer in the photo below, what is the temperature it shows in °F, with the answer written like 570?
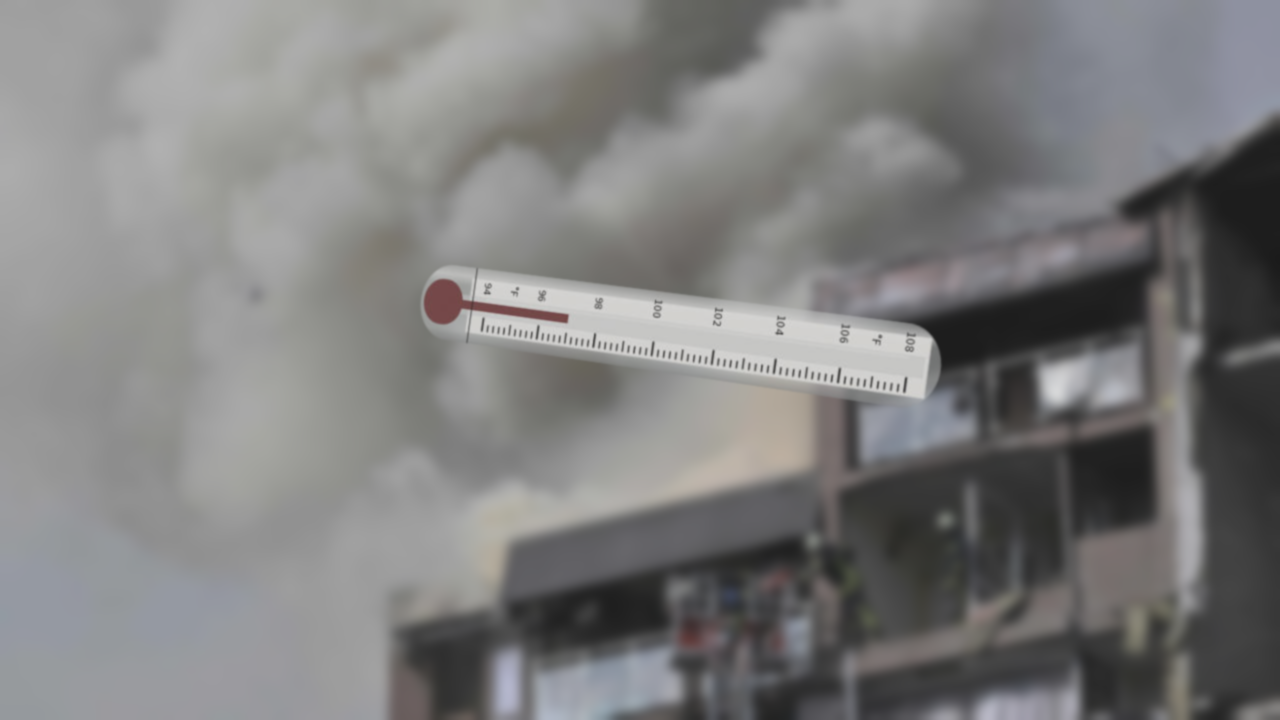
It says 97
